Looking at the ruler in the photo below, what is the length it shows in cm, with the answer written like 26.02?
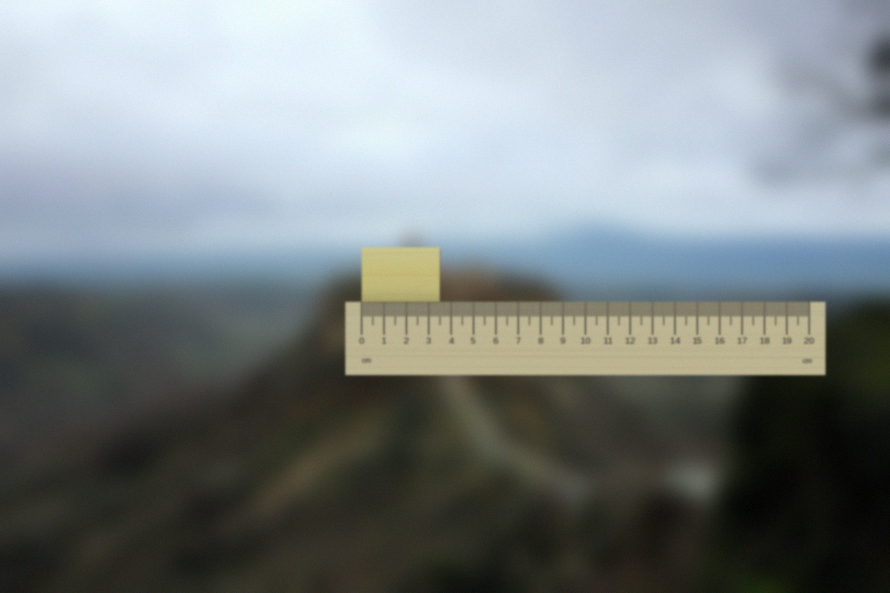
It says 3.5
